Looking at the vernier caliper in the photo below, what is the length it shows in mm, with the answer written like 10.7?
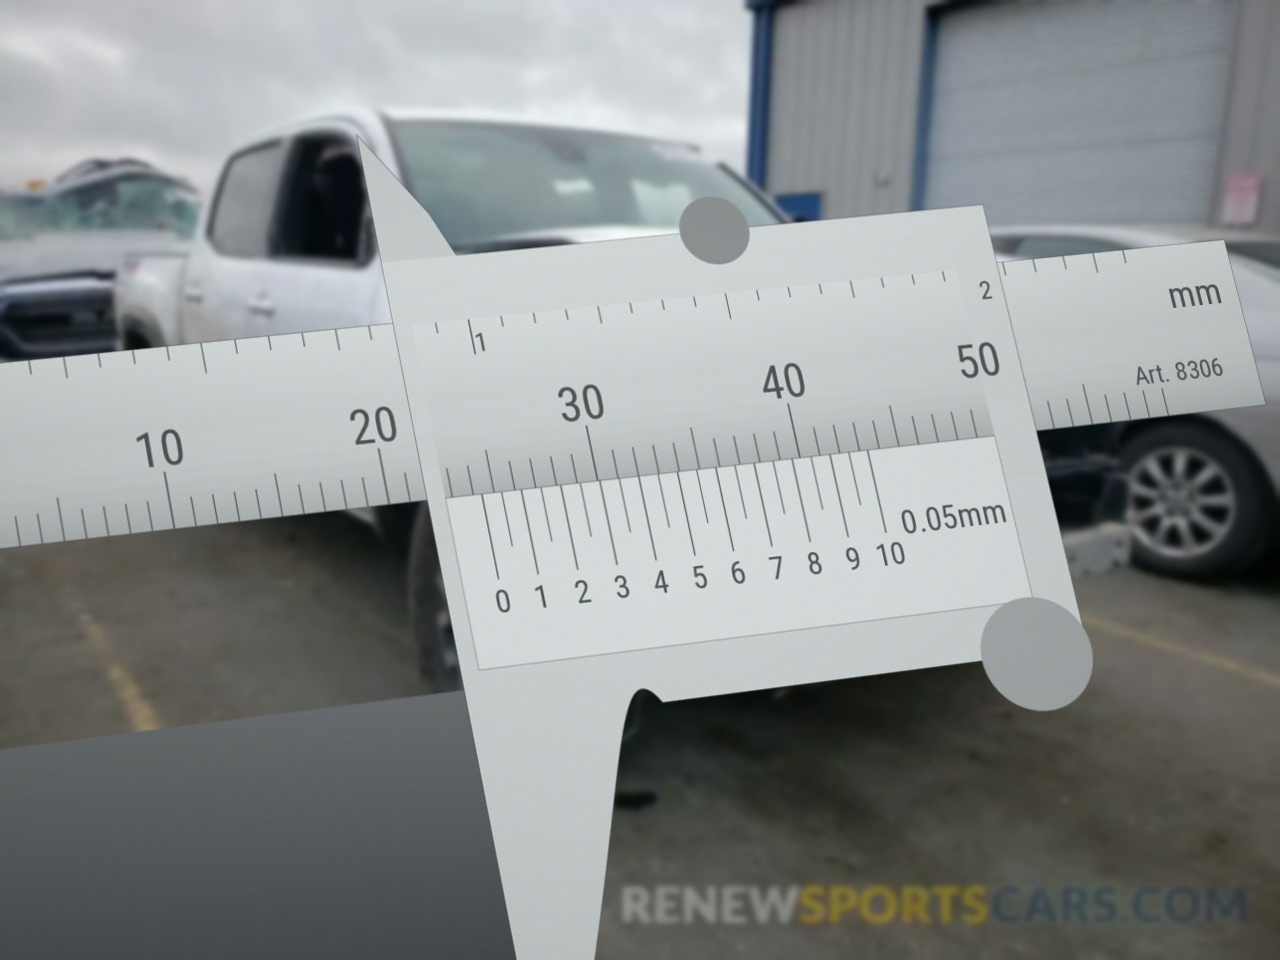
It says 24.4
